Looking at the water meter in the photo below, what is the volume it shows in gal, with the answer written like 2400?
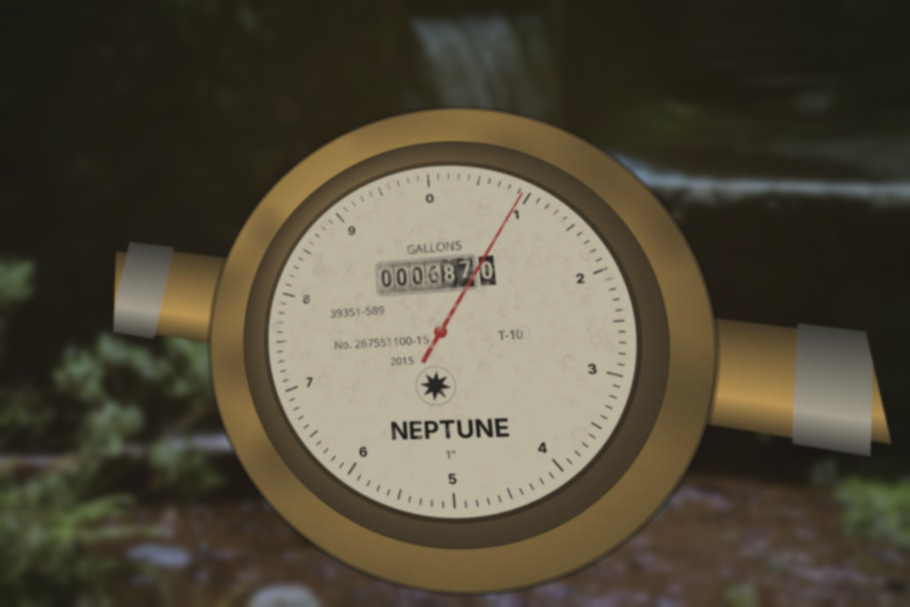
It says 6870.9
